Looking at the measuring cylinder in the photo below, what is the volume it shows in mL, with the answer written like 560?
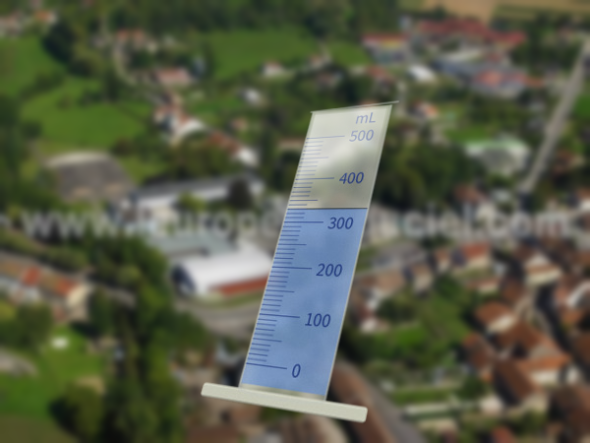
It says 330
